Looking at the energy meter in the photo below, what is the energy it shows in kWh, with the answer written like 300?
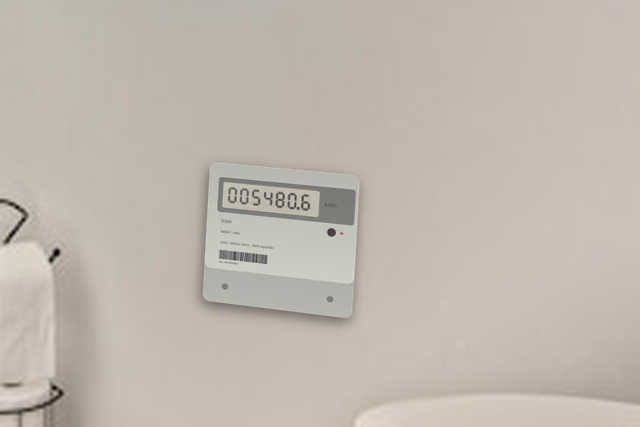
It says 5480.6
